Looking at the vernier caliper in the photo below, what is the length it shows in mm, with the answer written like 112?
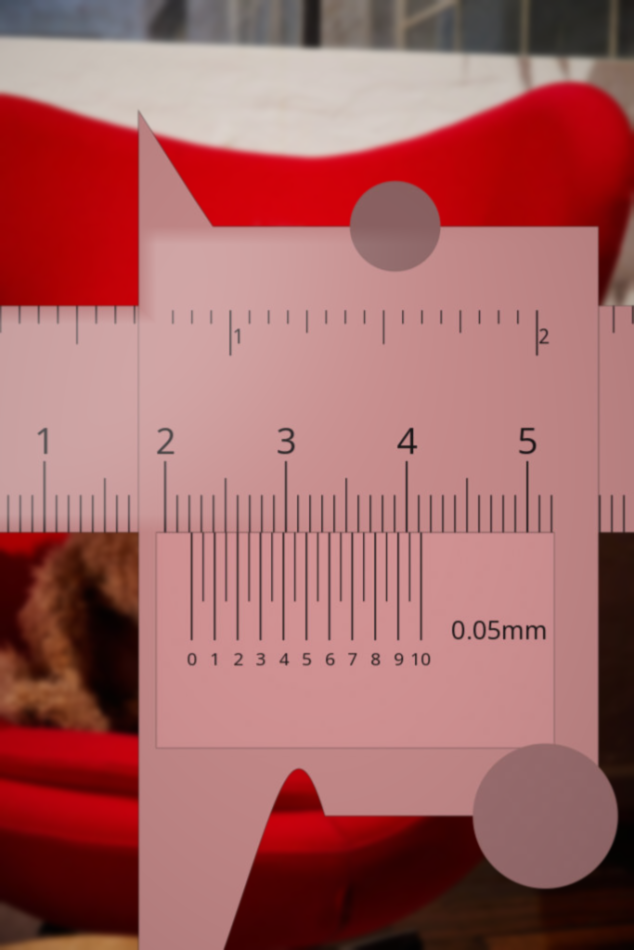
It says 22.2
